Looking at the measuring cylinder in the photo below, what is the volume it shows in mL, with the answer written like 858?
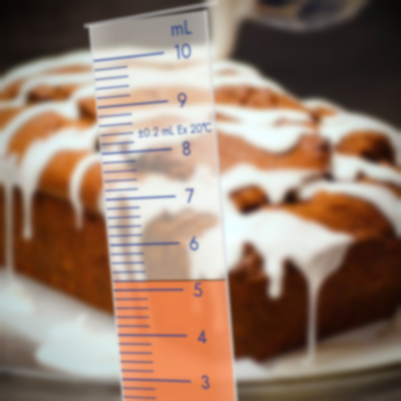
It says 5.2
